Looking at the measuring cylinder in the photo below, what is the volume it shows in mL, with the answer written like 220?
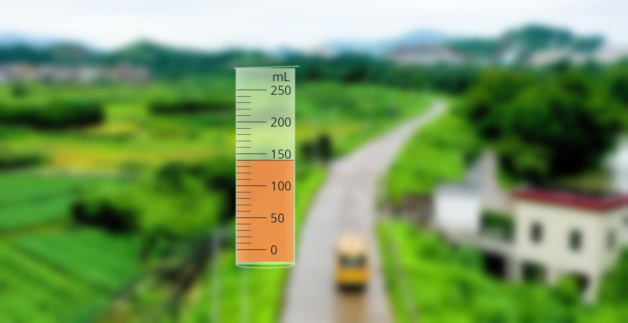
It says 140
